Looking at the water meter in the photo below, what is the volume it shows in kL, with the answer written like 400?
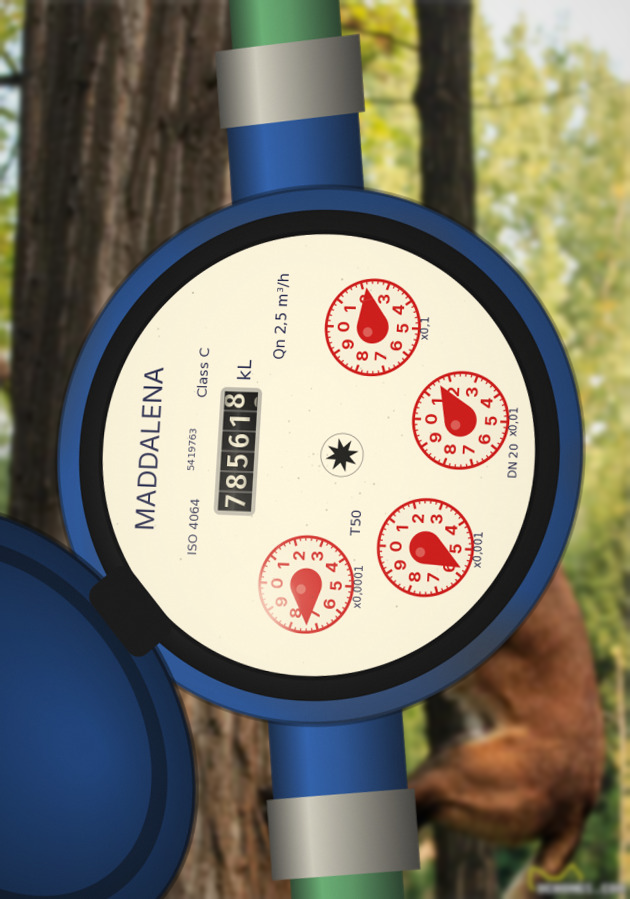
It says 785618.2157
